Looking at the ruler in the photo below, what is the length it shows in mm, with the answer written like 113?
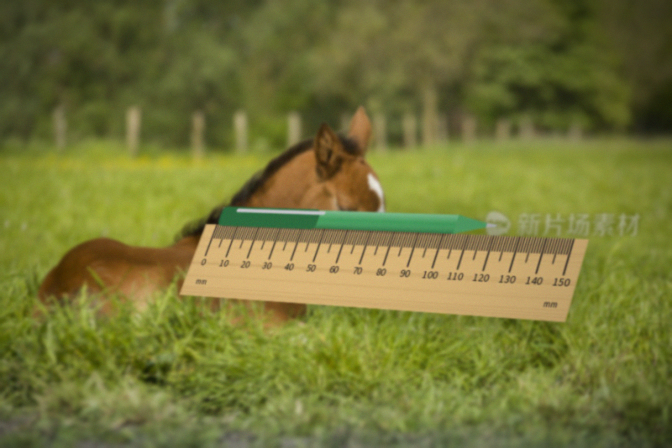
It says 120
